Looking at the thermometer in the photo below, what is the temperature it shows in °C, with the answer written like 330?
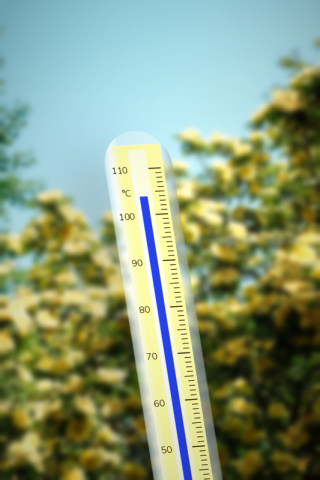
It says 104
